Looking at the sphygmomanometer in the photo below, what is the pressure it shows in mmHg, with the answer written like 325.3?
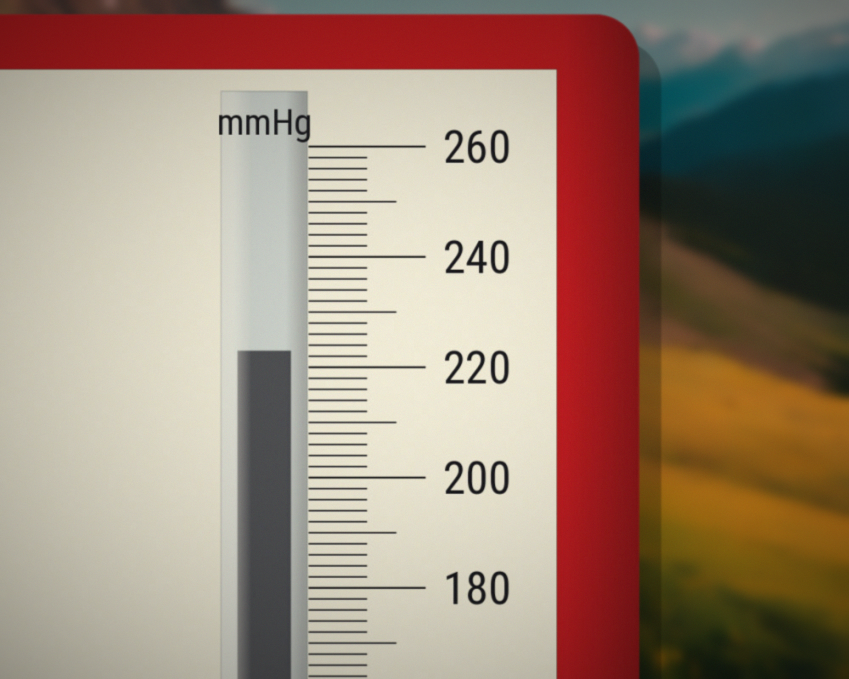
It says 223
